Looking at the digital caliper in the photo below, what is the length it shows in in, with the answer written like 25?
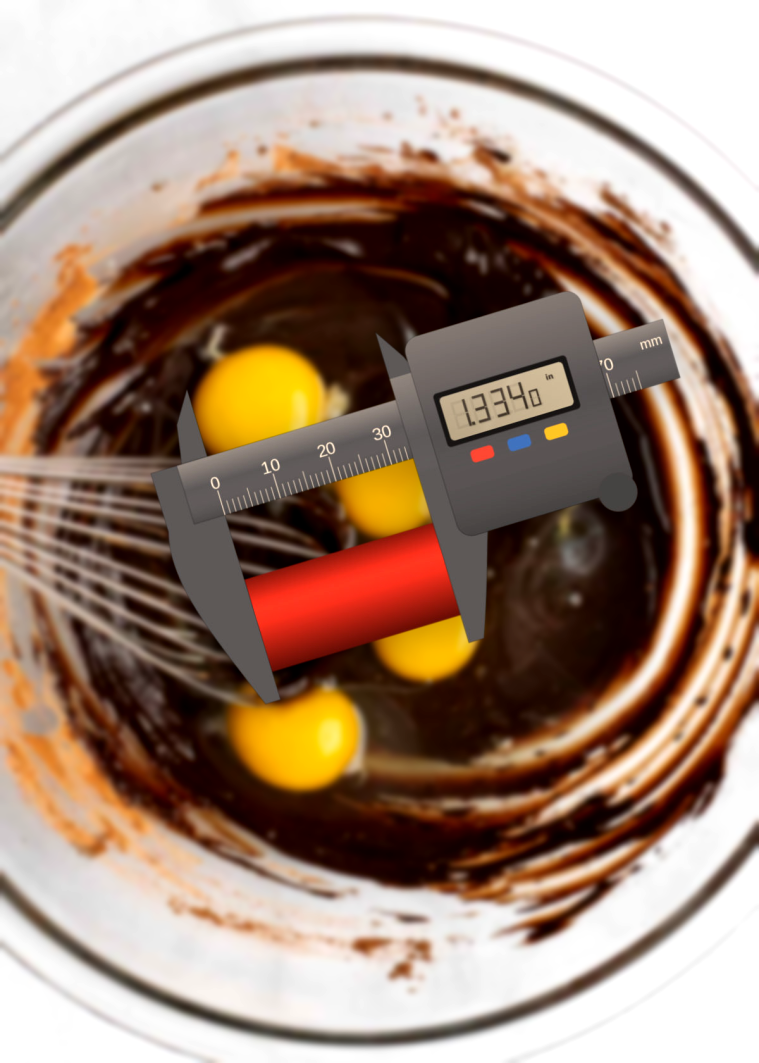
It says 1.3340
